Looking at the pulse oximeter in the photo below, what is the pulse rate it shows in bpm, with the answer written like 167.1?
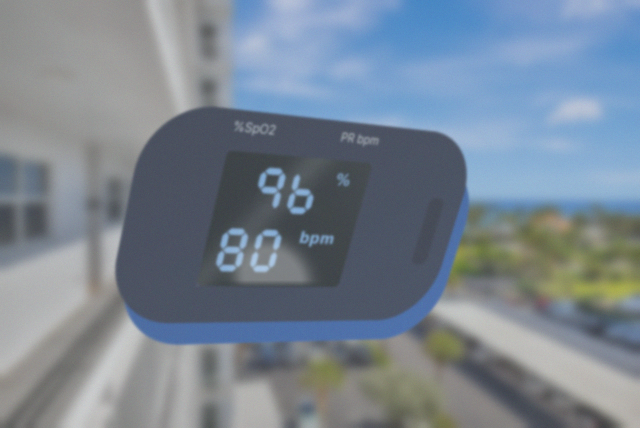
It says 80
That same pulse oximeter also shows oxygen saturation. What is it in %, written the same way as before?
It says 96
